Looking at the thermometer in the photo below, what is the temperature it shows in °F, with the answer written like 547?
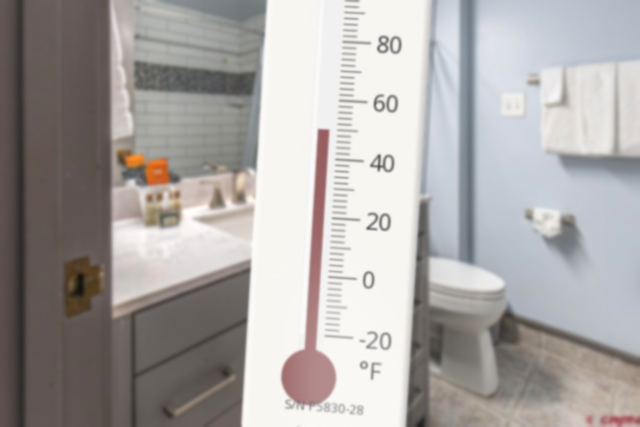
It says 50
